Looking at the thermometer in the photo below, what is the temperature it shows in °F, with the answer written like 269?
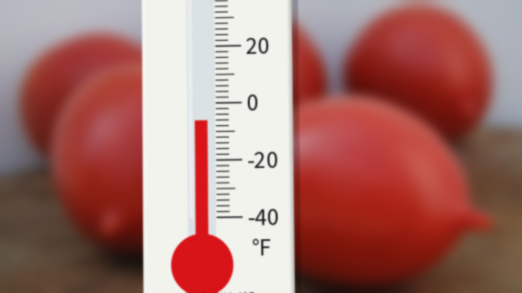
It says -6
